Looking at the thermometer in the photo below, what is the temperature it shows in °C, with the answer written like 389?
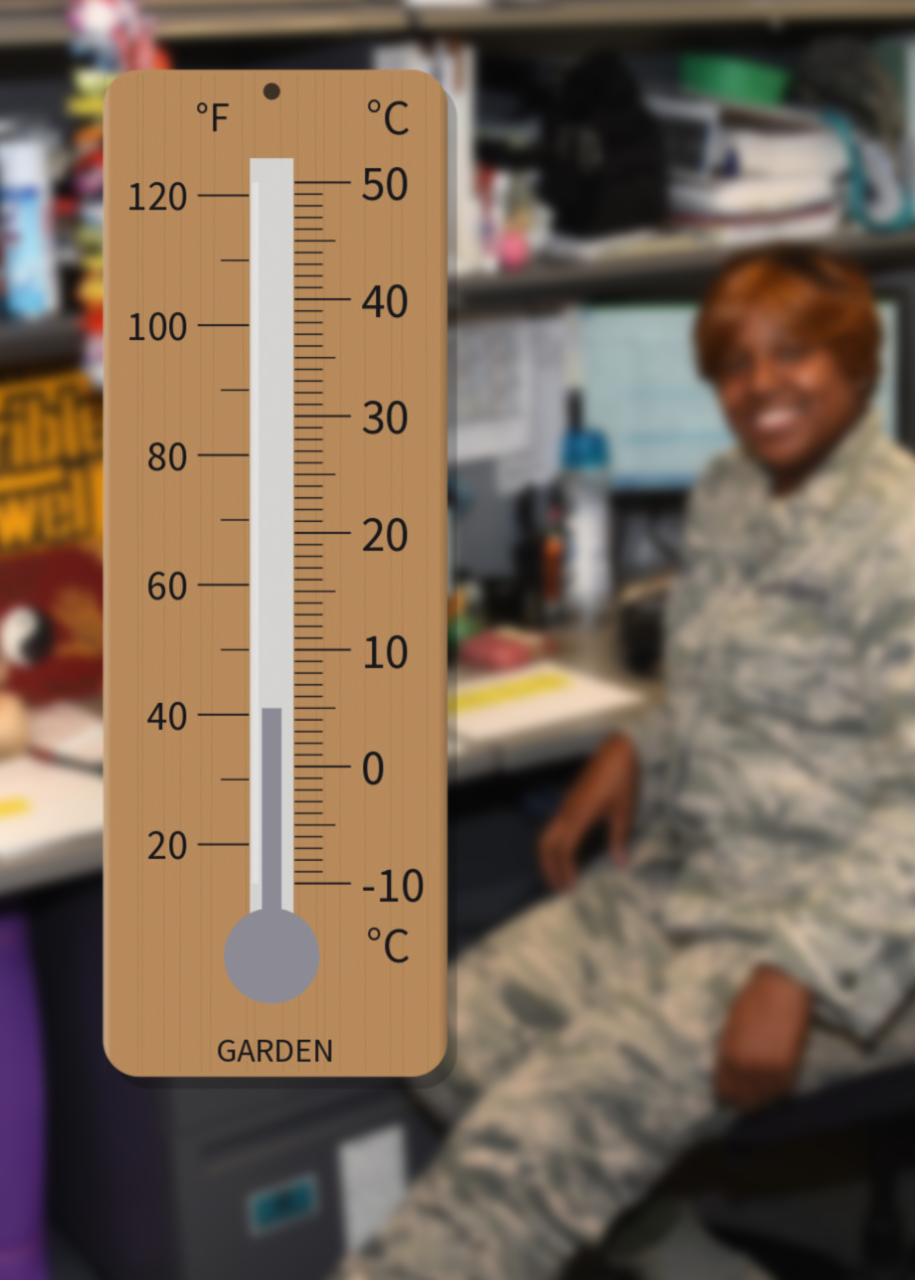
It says 5
